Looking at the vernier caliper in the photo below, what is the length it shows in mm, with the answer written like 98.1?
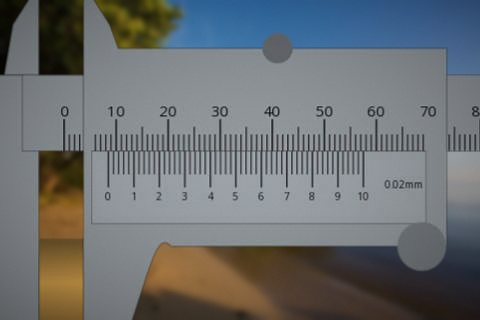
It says 8.5
